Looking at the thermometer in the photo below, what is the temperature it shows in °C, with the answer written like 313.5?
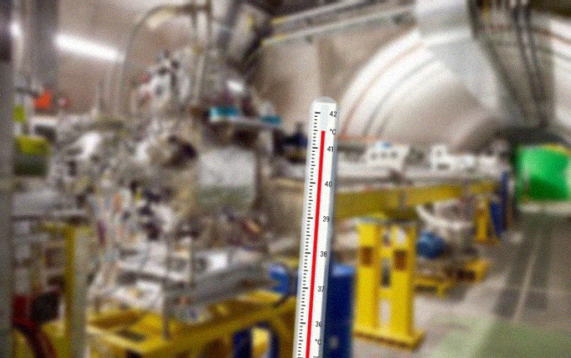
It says 41.5
